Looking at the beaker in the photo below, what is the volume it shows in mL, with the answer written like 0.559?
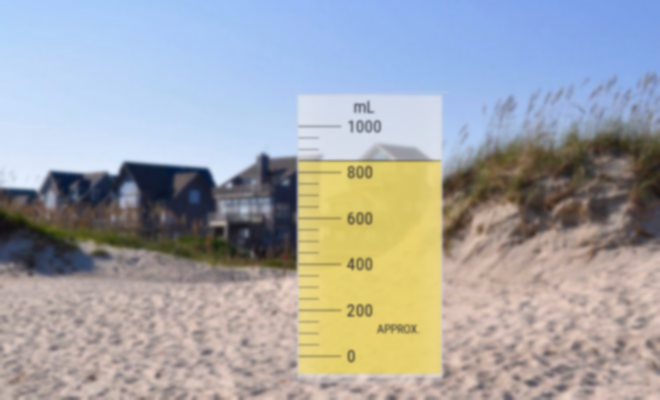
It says 850
